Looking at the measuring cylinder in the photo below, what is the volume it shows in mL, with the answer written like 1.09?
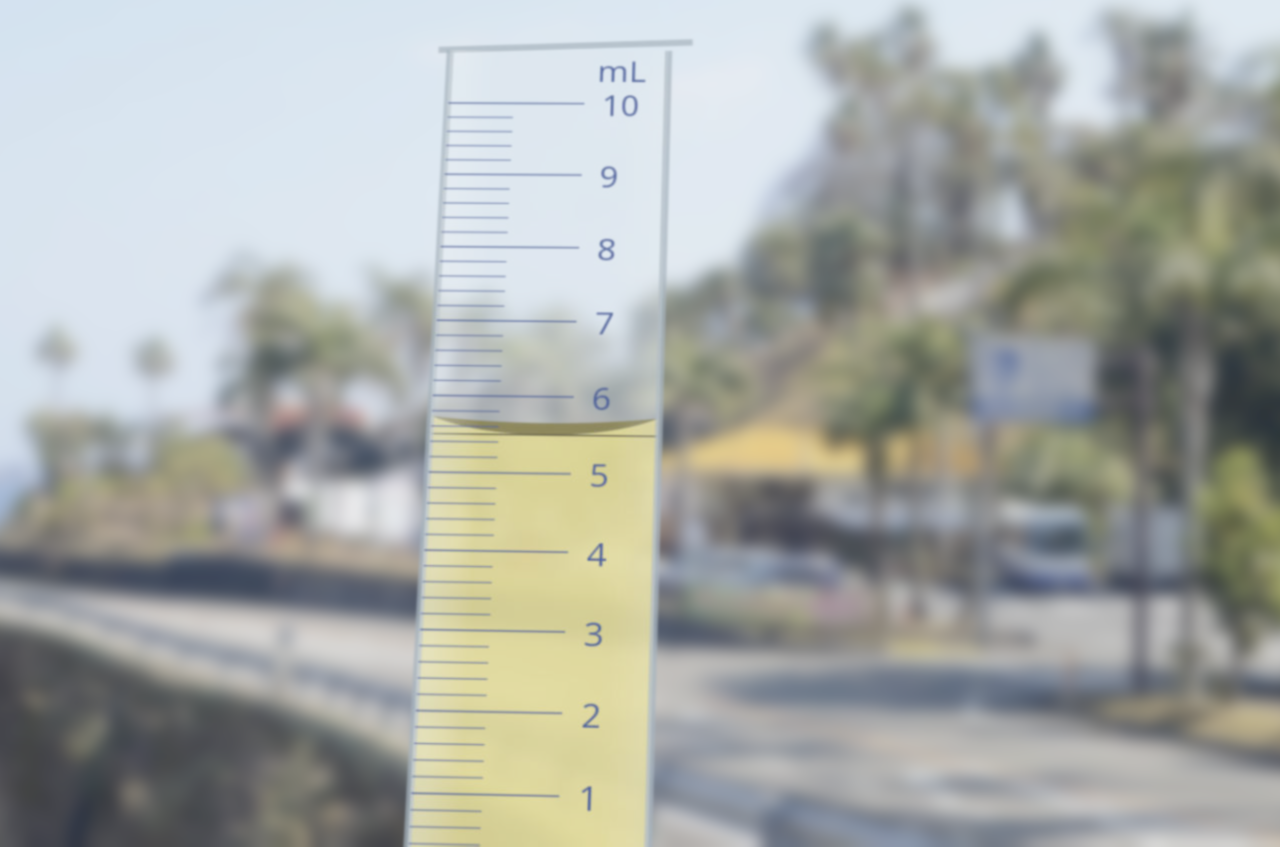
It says 5.5
